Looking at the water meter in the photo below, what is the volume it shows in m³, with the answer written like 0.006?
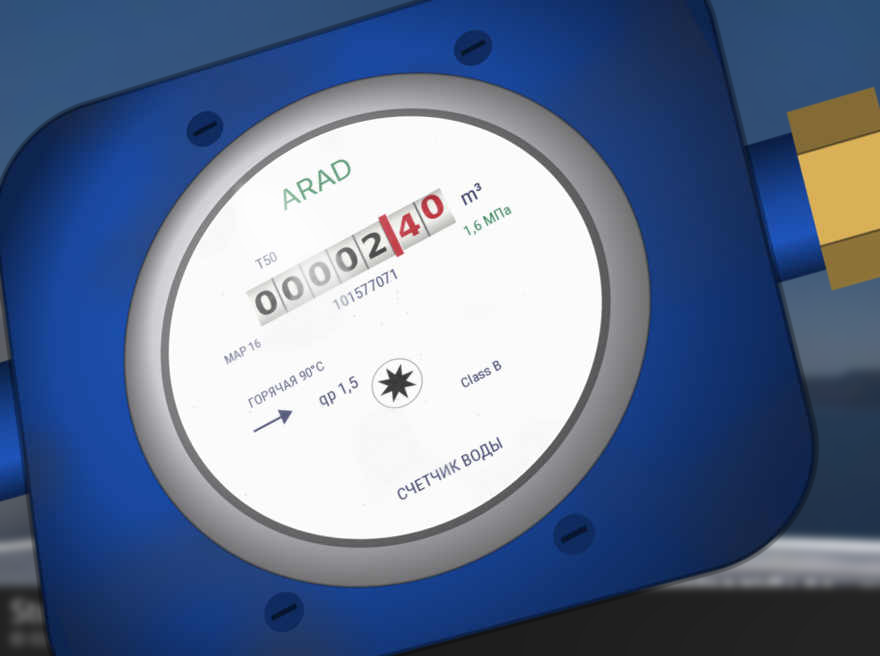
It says 2.40
